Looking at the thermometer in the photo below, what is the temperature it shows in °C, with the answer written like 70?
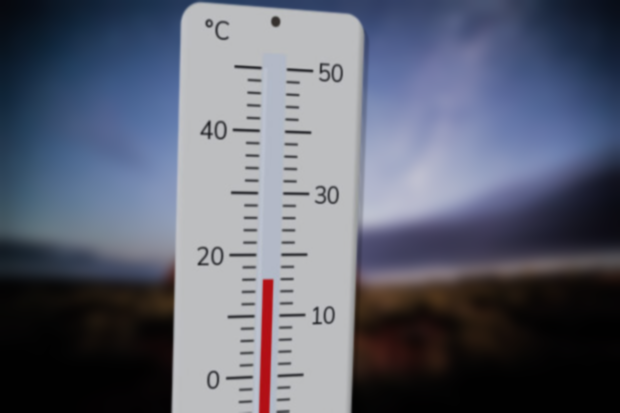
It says 16
